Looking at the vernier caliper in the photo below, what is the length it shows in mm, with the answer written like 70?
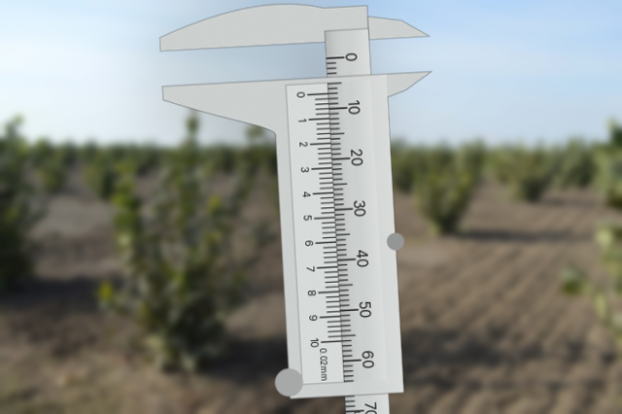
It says 7.0
